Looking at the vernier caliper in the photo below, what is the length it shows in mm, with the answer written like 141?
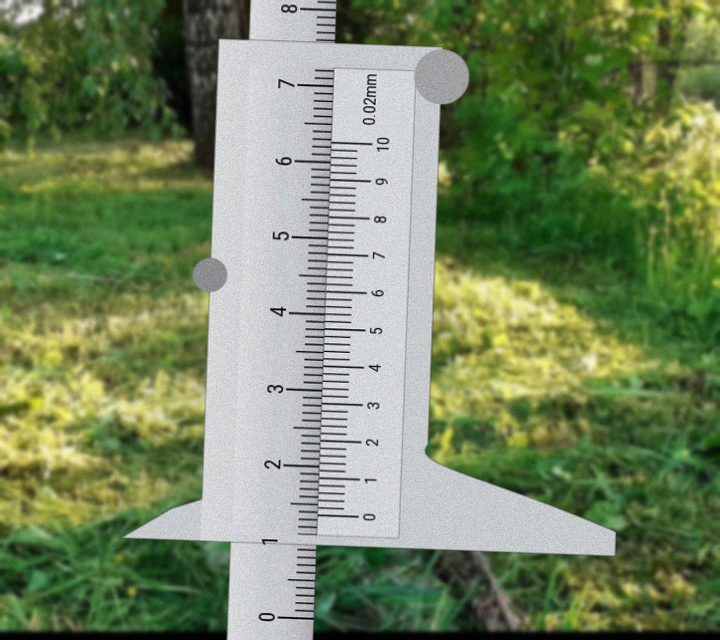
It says 13.6
